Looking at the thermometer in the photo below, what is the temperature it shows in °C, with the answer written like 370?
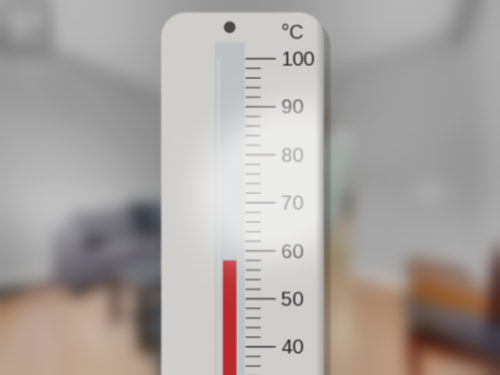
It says 58
